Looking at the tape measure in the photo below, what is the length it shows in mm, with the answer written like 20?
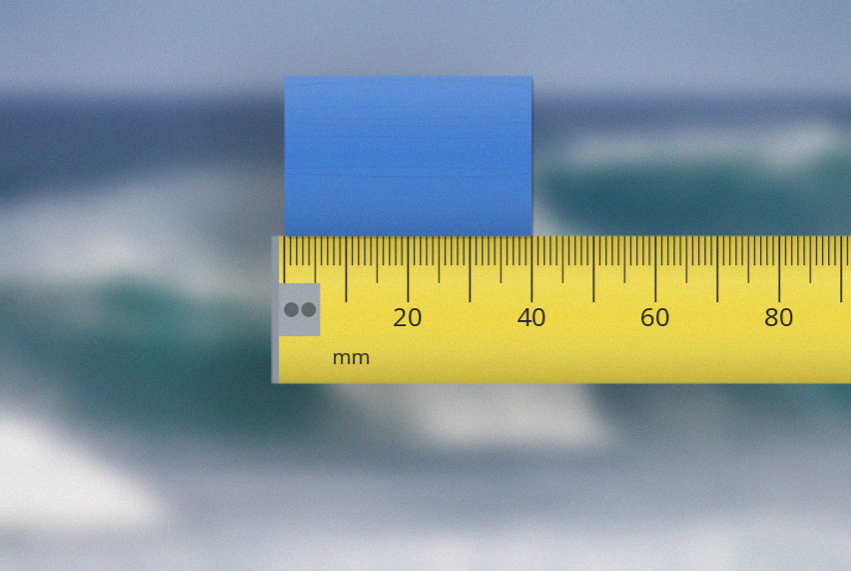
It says 40
